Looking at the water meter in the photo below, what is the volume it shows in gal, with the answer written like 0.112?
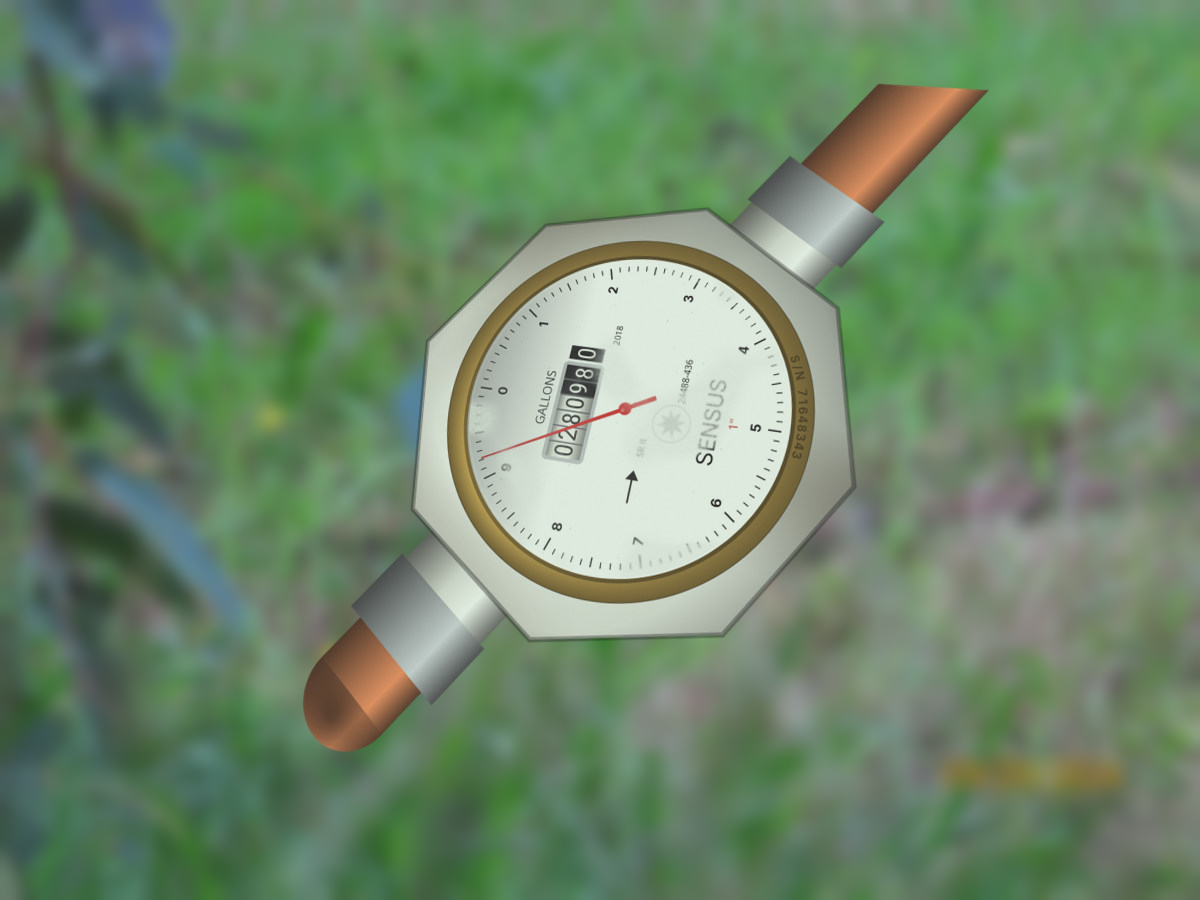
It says 280979.2
